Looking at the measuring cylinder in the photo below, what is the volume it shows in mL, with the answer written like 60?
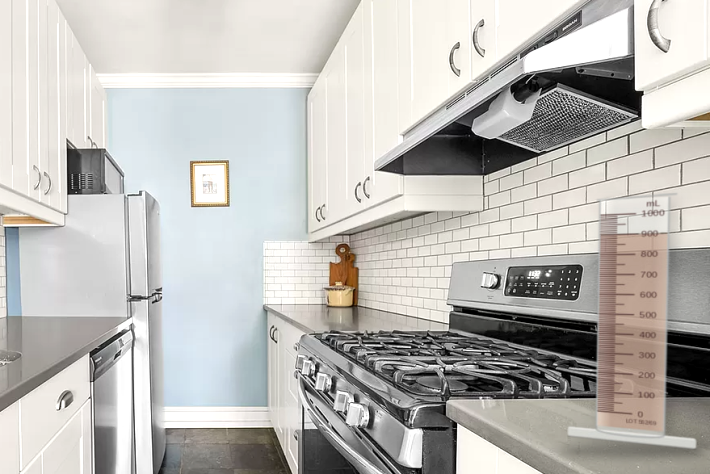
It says 900
